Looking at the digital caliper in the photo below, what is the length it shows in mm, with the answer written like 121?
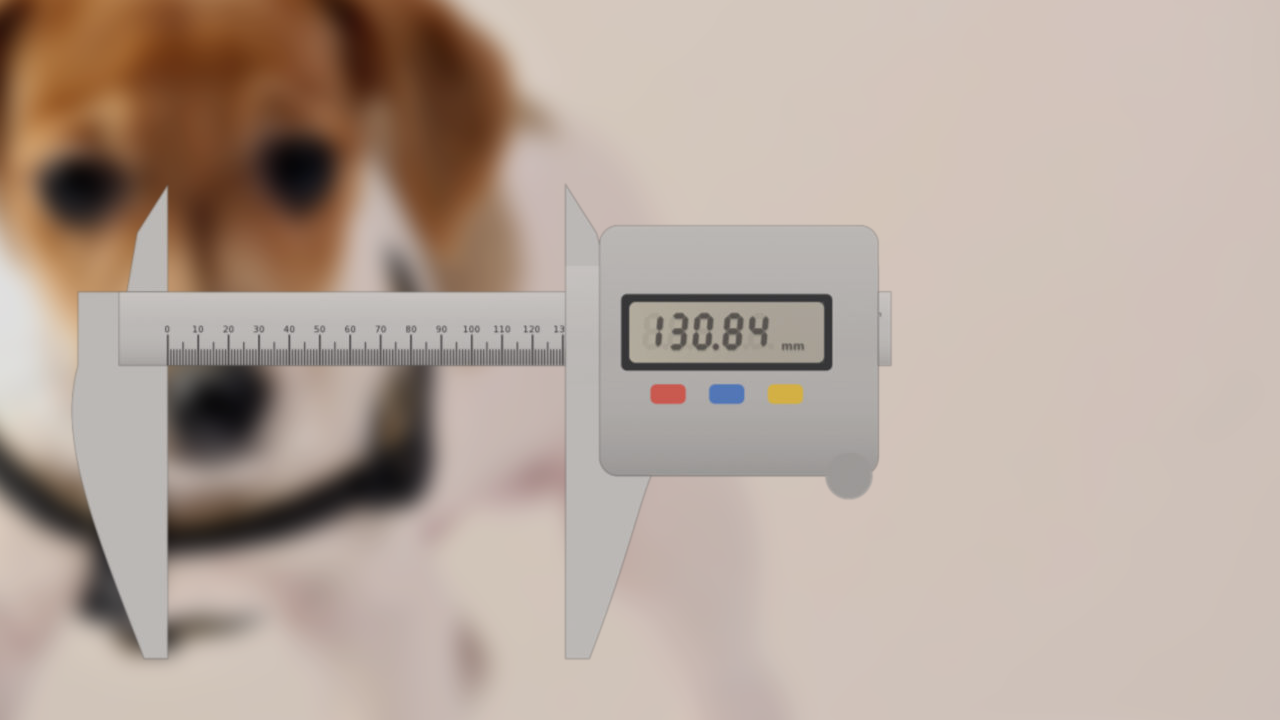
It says 130.84
